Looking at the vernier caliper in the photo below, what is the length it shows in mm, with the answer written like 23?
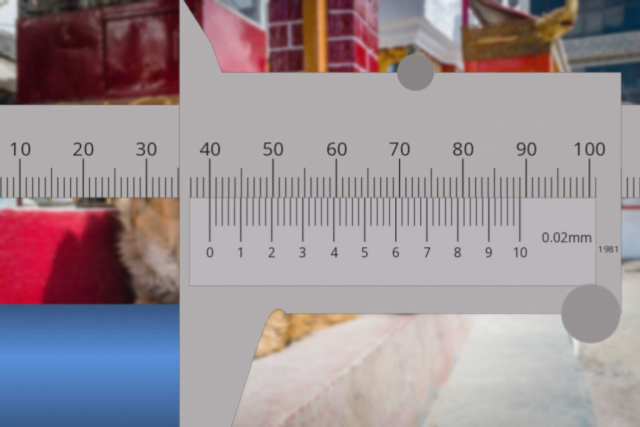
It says 40.0
